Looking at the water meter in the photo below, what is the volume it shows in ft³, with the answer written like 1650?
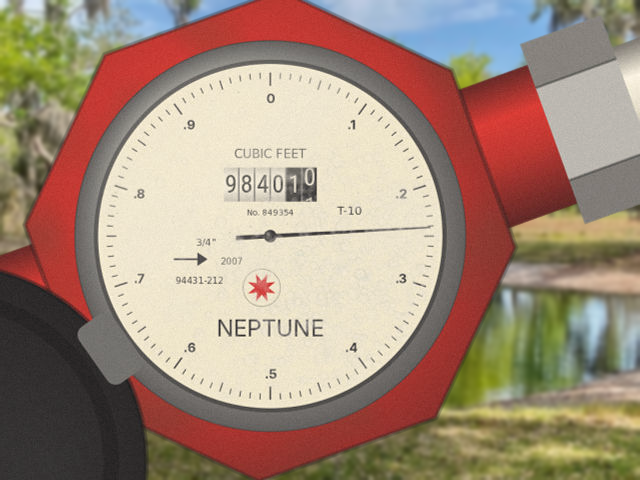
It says 984010.24
